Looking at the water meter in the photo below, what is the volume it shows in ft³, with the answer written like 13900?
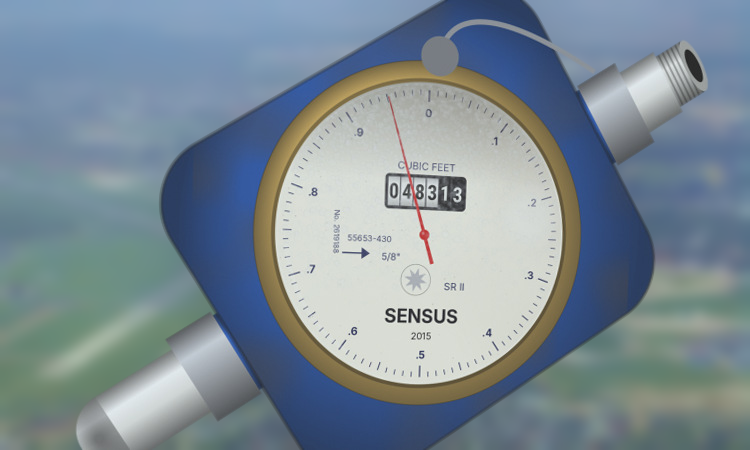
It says 48312.95
